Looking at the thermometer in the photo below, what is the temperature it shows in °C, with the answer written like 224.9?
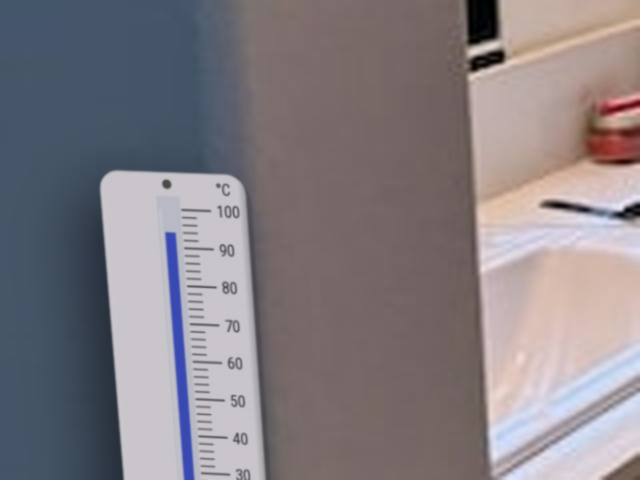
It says 94
